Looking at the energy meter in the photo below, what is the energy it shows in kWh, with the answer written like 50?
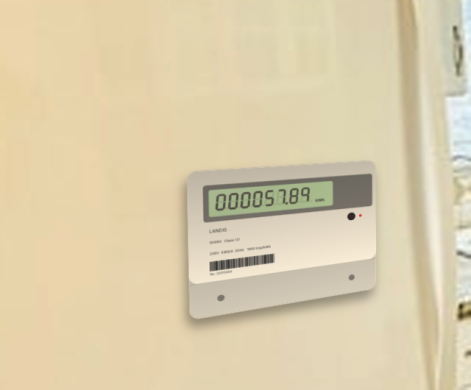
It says 57.89
